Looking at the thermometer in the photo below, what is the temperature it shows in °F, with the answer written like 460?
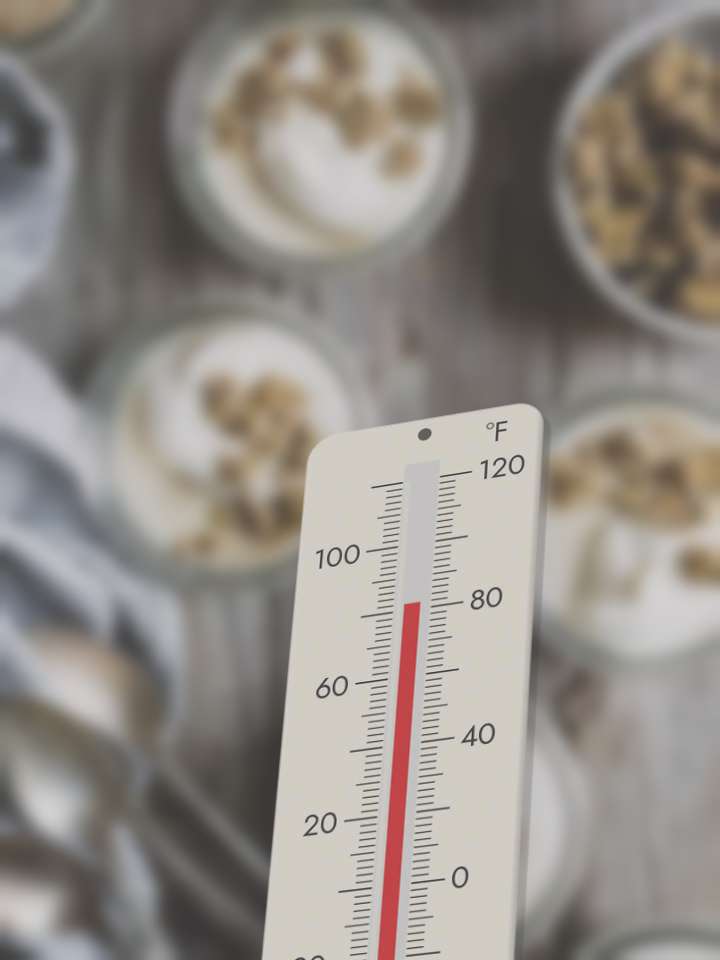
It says 82
